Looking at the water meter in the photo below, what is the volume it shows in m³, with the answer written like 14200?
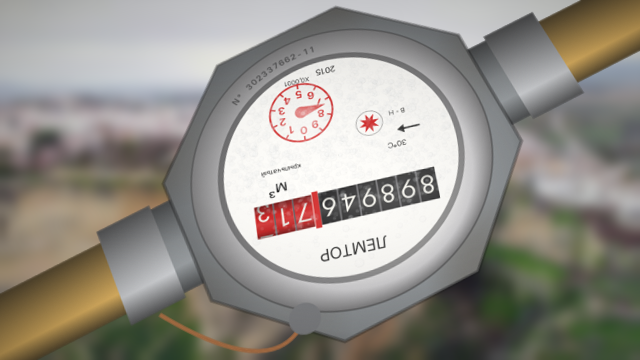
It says 898946.7127
